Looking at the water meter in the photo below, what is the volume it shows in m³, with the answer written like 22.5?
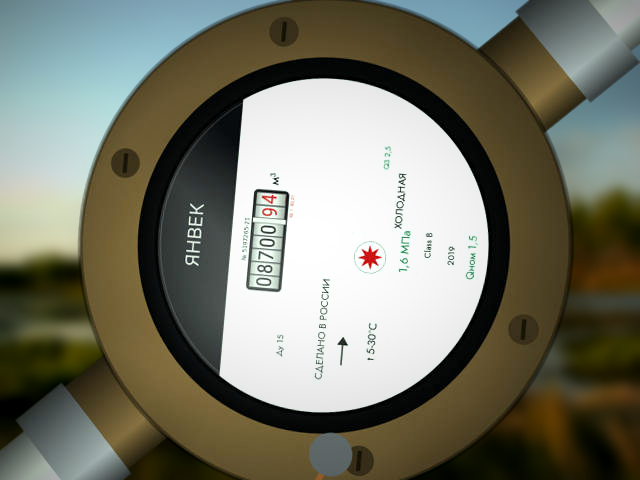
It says 8700.94
